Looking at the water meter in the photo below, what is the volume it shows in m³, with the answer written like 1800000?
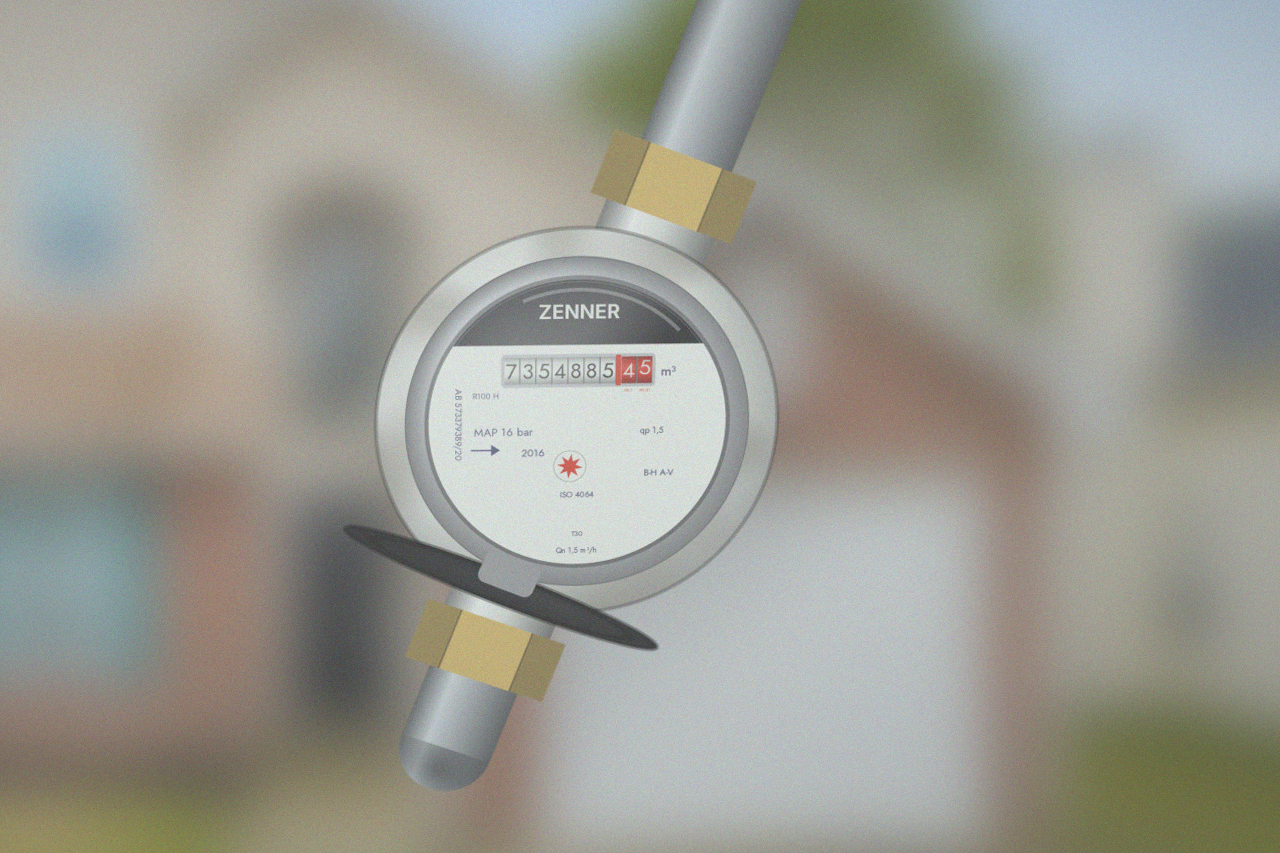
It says 7354885.45
